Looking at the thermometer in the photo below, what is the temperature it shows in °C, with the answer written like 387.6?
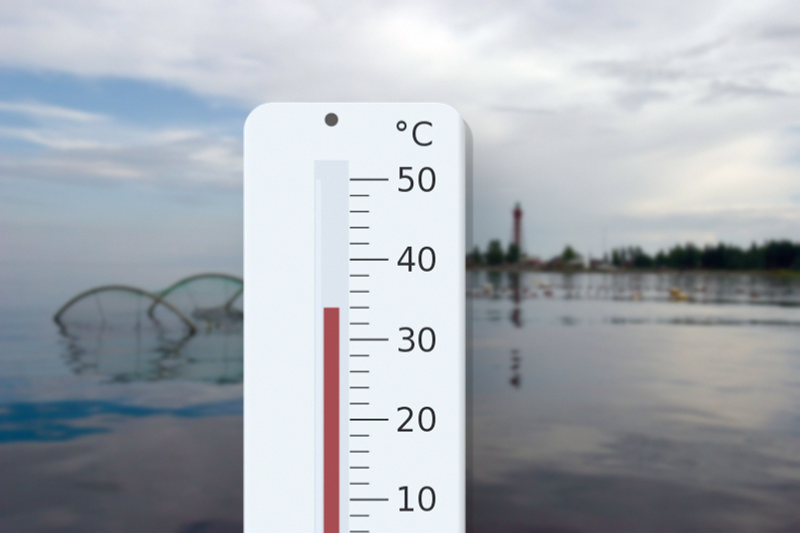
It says 34
